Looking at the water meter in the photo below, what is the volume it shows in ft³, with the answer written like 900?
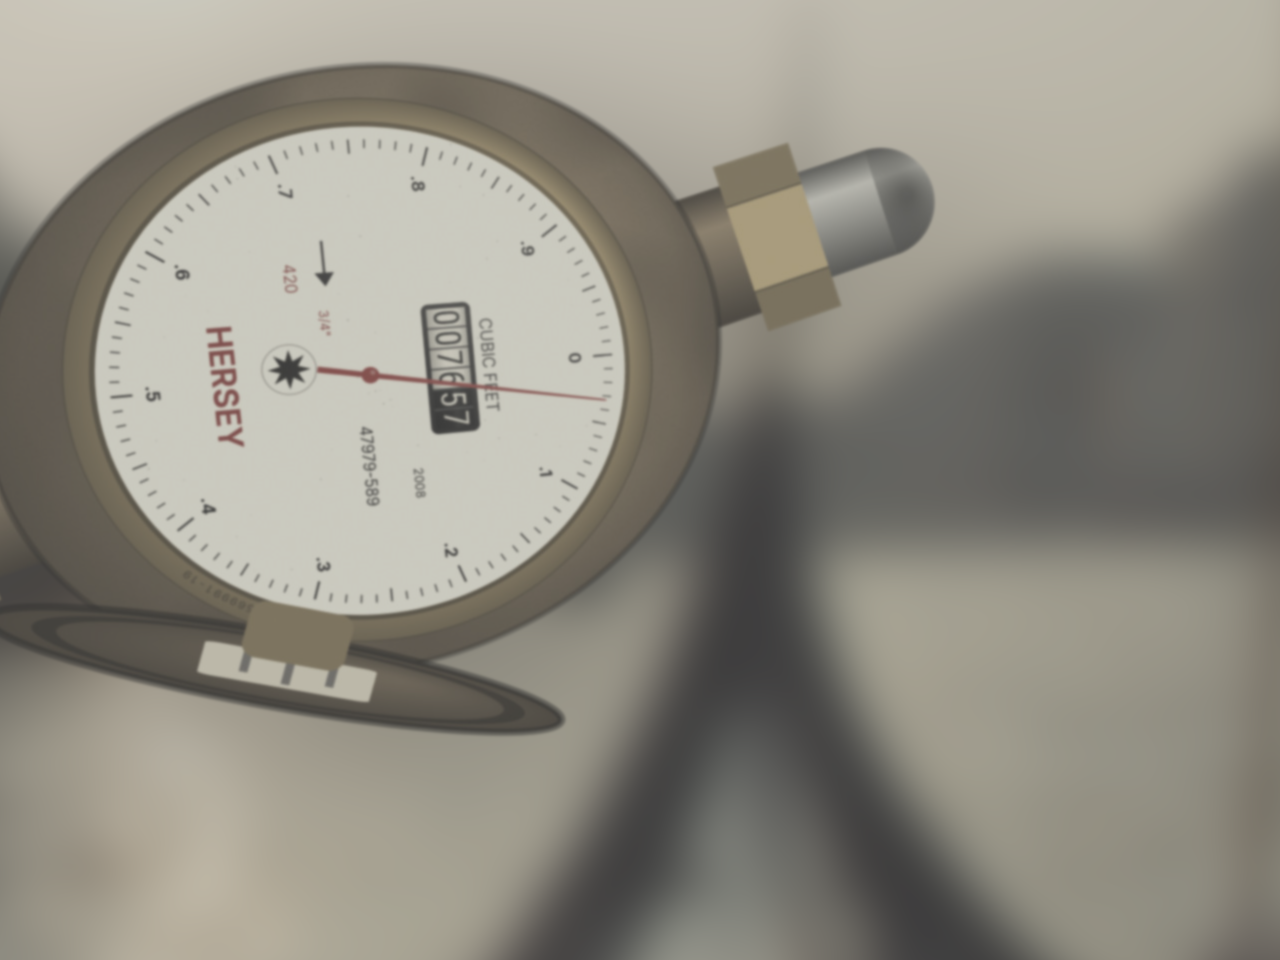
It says 7657.03
